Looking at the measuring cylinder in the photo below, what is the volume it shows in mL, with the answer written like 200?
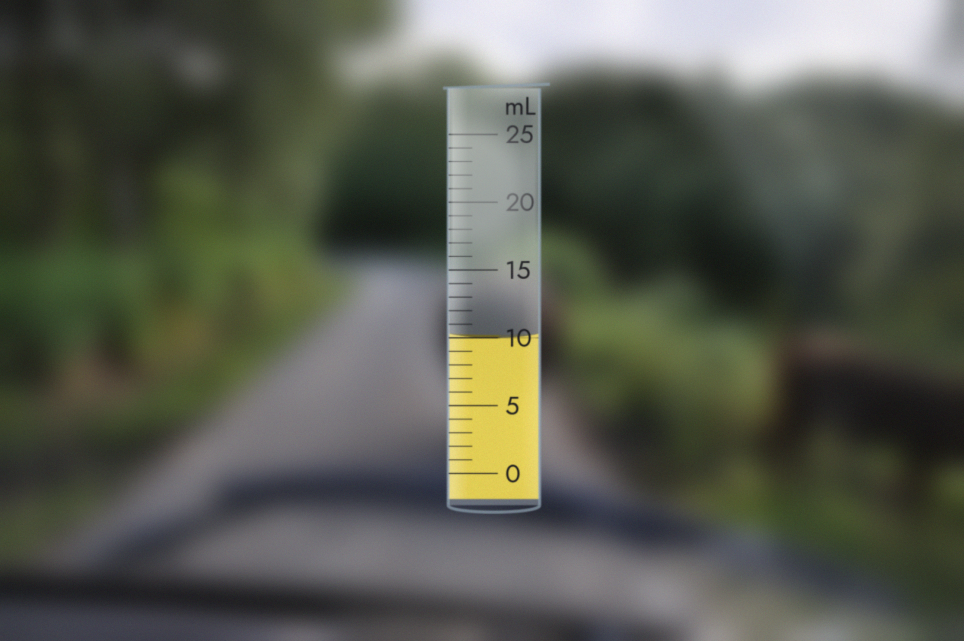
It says 10
